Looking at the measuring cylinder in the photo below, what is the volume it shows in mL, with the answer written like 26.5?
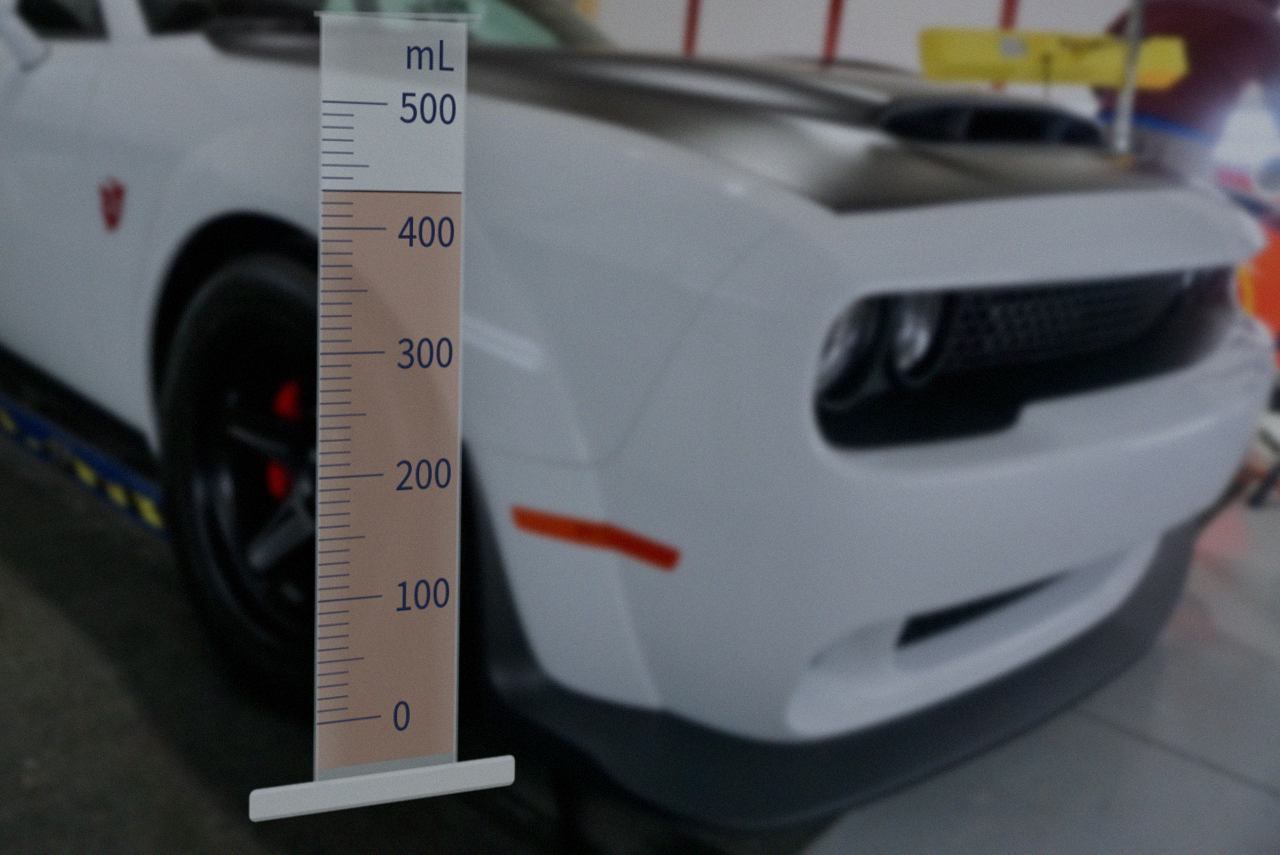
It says 430
